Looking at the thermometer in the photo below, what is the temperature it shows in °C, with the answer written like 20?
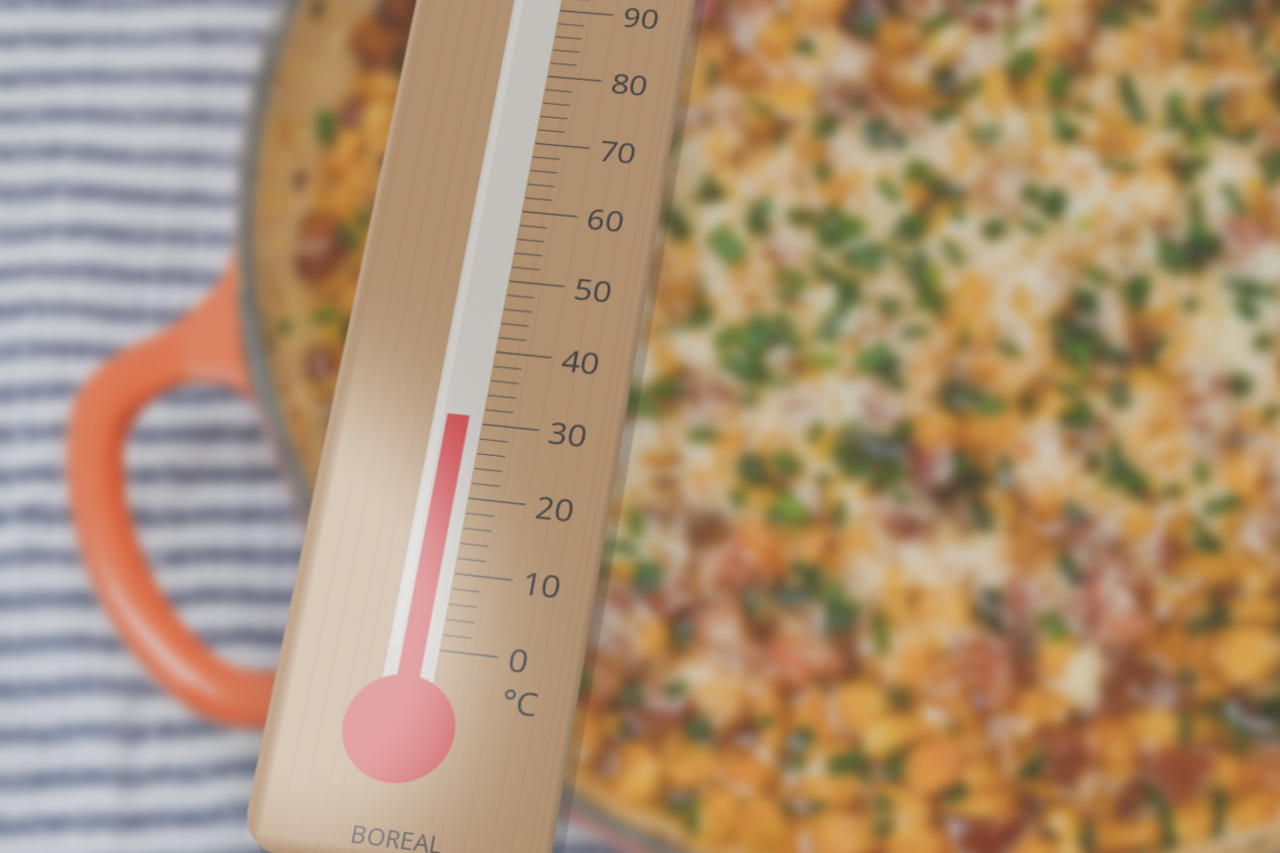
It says 31
